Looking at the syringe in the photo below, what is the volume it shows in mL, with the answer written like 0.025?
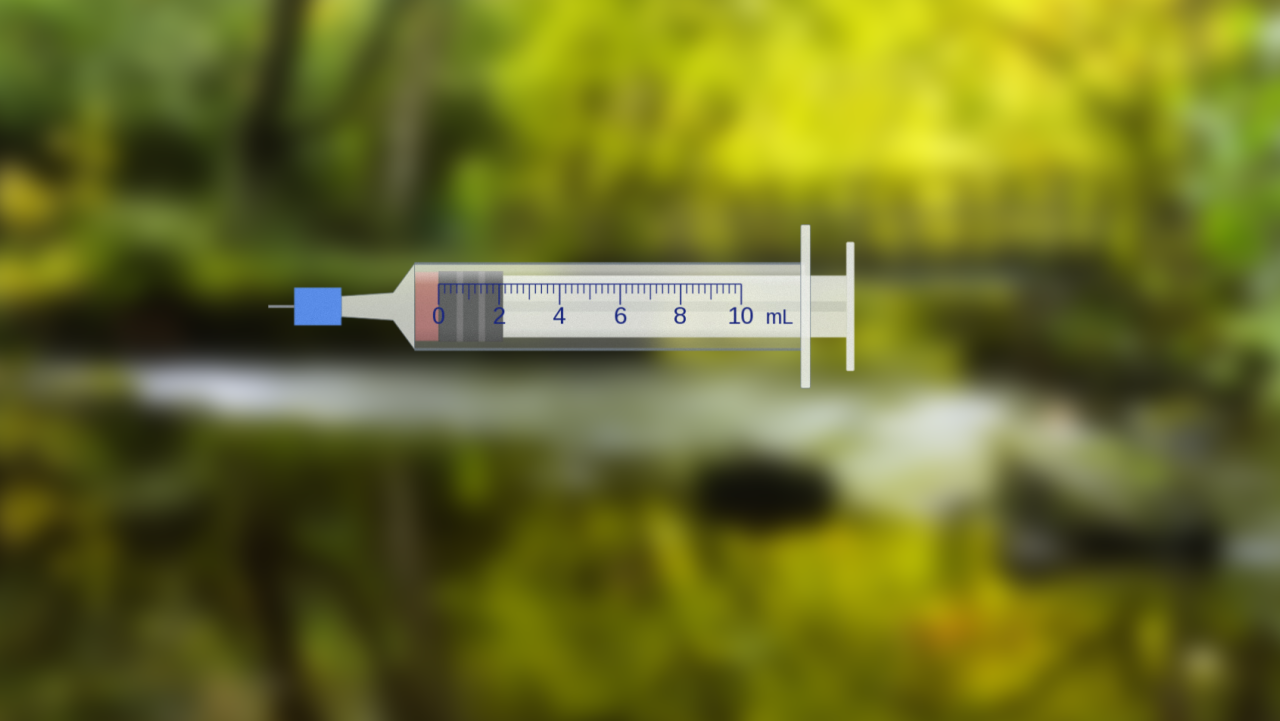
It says 0
